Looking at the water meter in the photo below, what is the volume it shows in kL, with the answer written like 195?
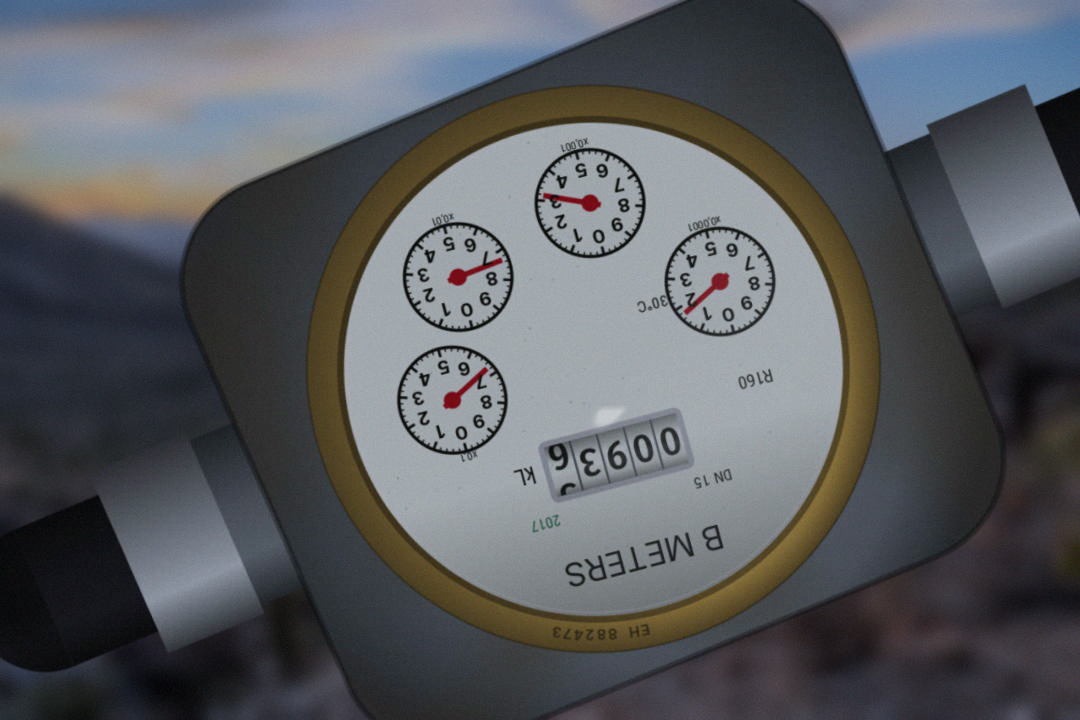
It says 935.6731
